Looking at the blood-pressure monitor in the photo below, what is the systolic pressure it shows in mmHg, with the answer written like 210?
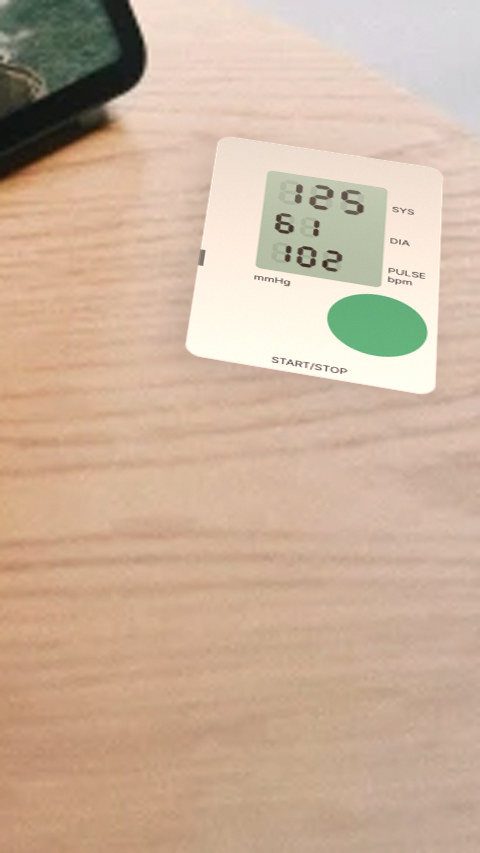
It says 125
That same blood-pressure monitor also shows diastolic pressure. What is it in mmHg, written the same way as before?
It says 61
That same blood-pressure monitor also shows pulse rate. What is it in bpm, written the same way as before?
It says 102
